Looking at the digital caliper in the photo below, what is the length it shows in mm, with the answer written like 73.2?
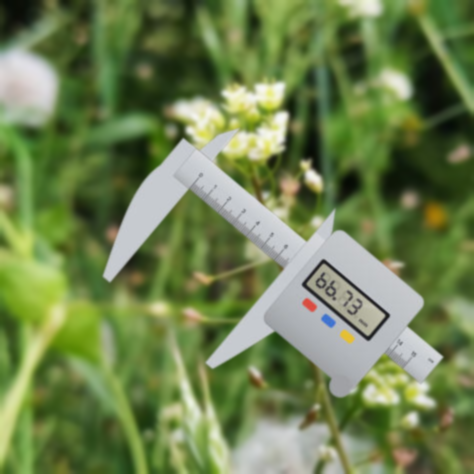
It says 66.73
